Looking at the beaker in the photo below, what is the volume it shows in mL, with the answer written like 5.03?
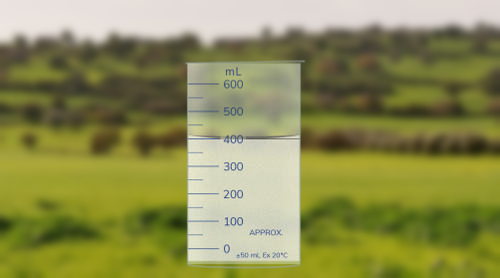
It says 400
